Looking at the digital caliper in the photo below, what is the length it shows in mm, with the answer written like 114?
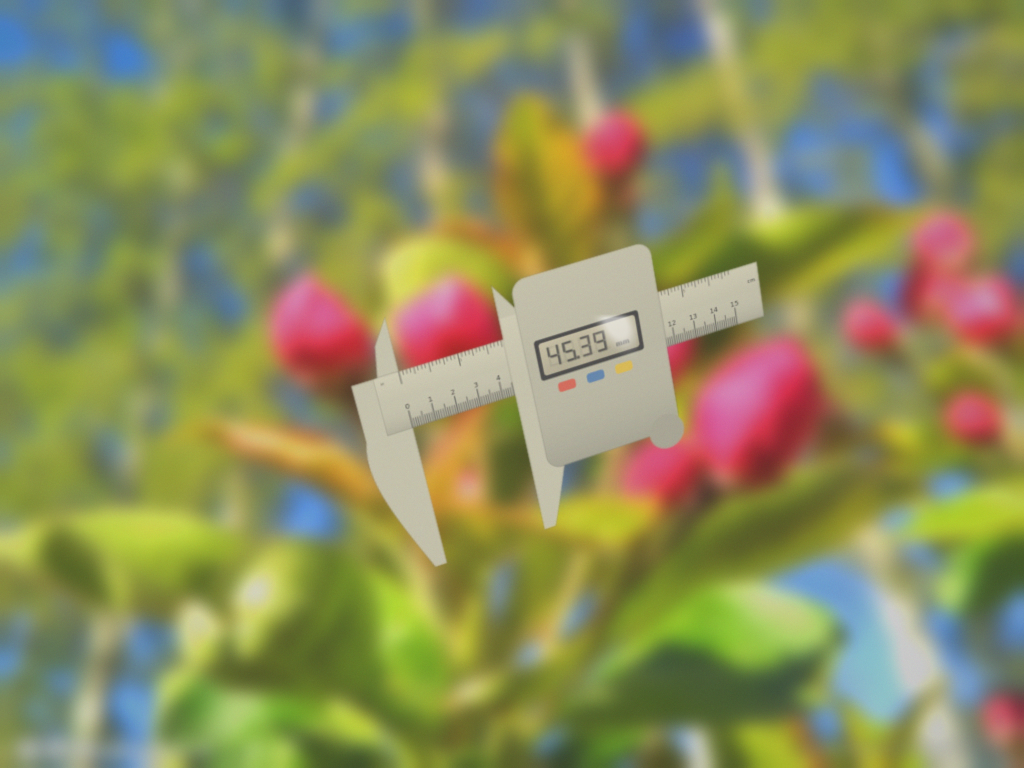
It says 45.39
